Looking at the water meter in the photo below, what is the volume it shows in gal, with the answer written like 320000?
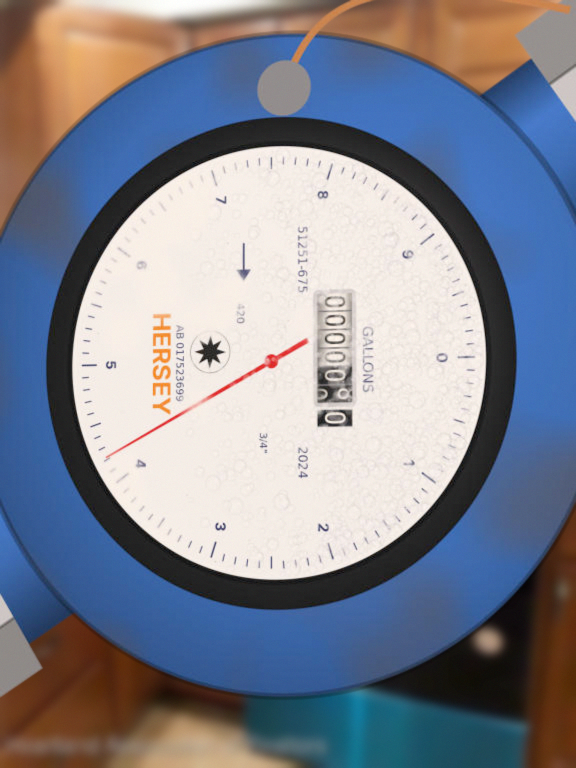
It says 84.2
